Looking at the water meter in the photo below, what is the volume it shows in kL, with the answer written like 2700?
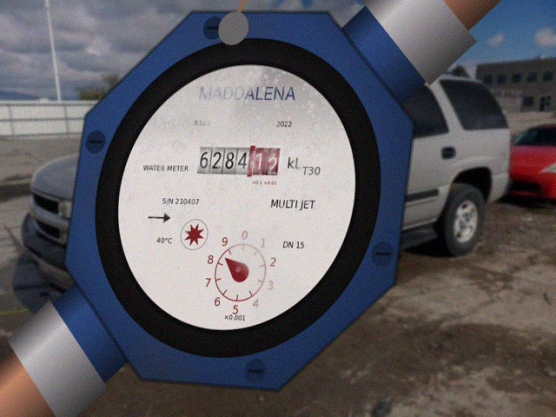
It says 6284.118
